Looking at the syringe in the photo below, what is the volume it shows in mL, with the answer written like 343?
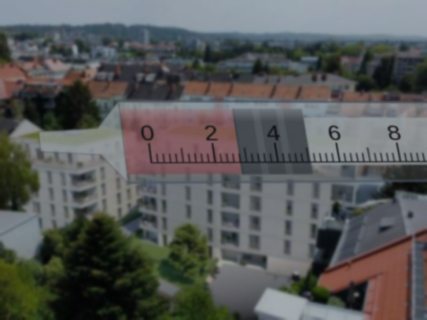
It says 2.8
